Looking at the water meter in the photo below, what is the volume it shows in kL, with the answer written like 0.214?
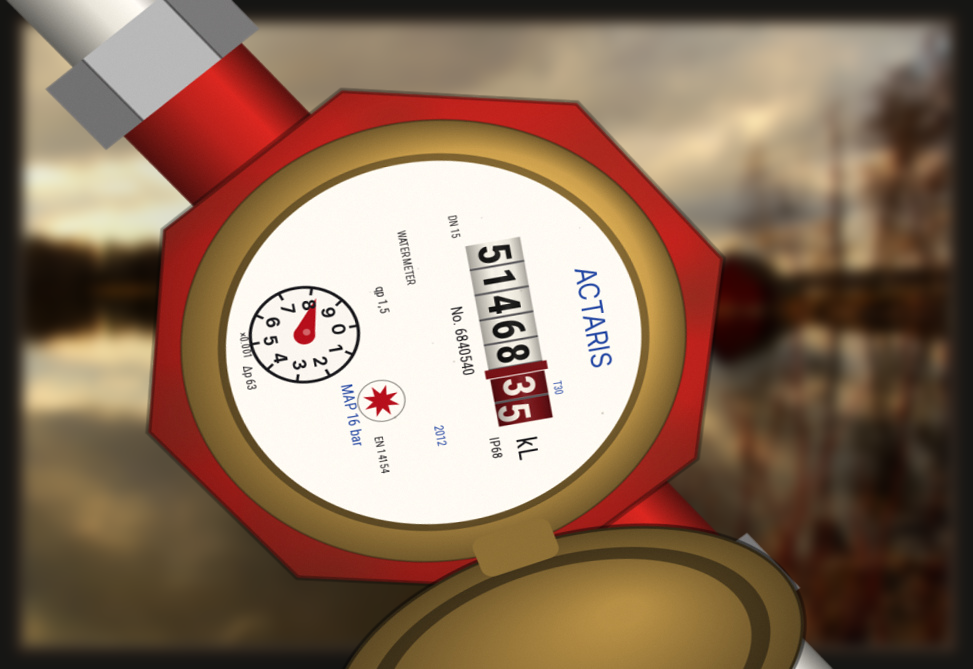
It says 51468.348
